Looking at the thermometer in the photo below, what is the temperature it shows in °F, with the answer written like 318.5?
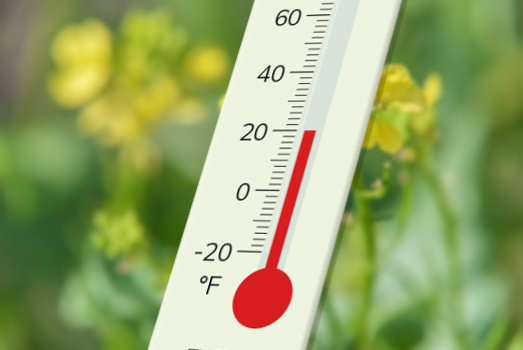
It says 20
